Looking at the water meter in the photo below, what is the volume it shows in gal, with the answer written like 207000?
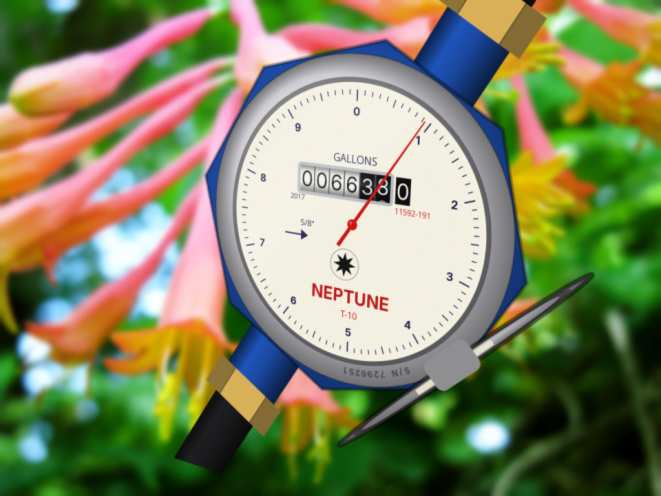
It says 66380.9
